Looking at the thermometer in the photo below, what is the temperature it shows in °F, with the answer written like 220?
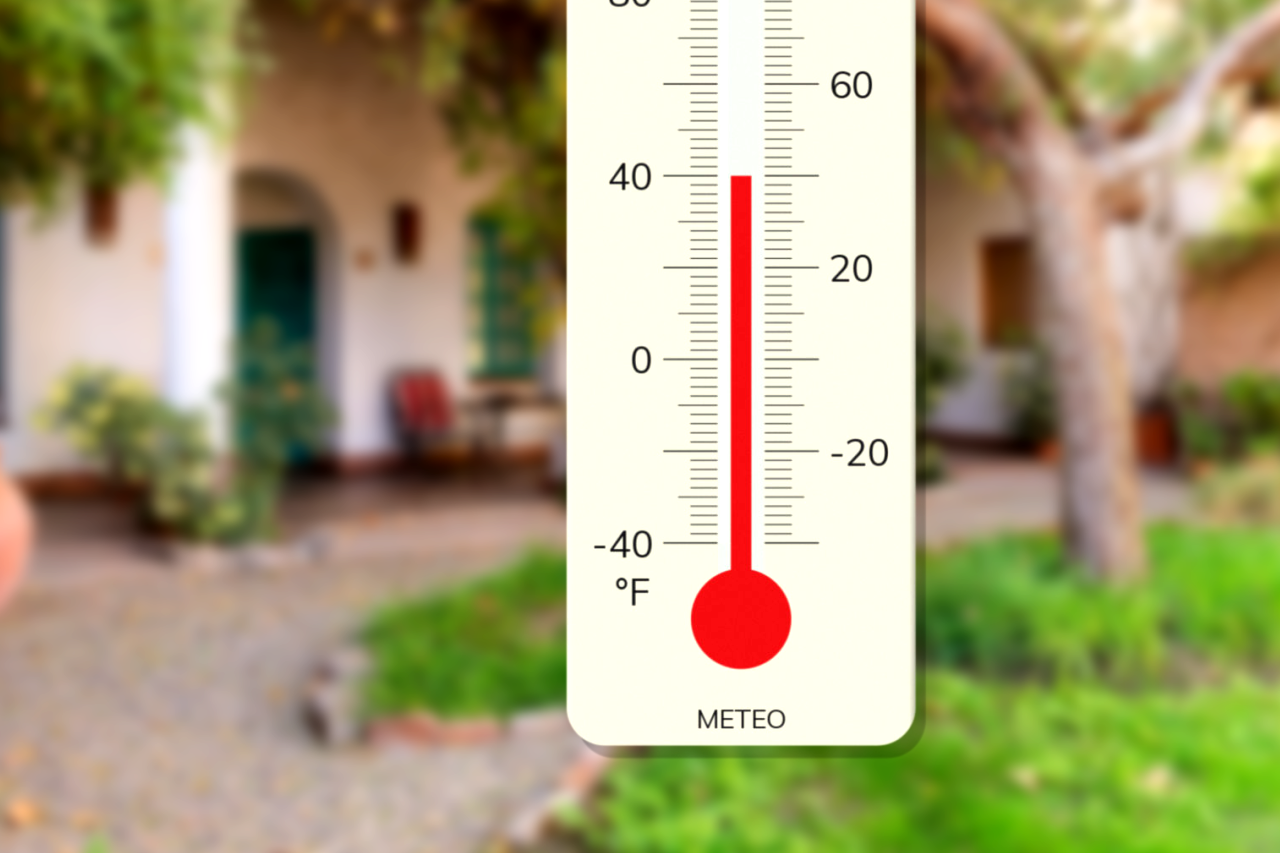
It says 40
